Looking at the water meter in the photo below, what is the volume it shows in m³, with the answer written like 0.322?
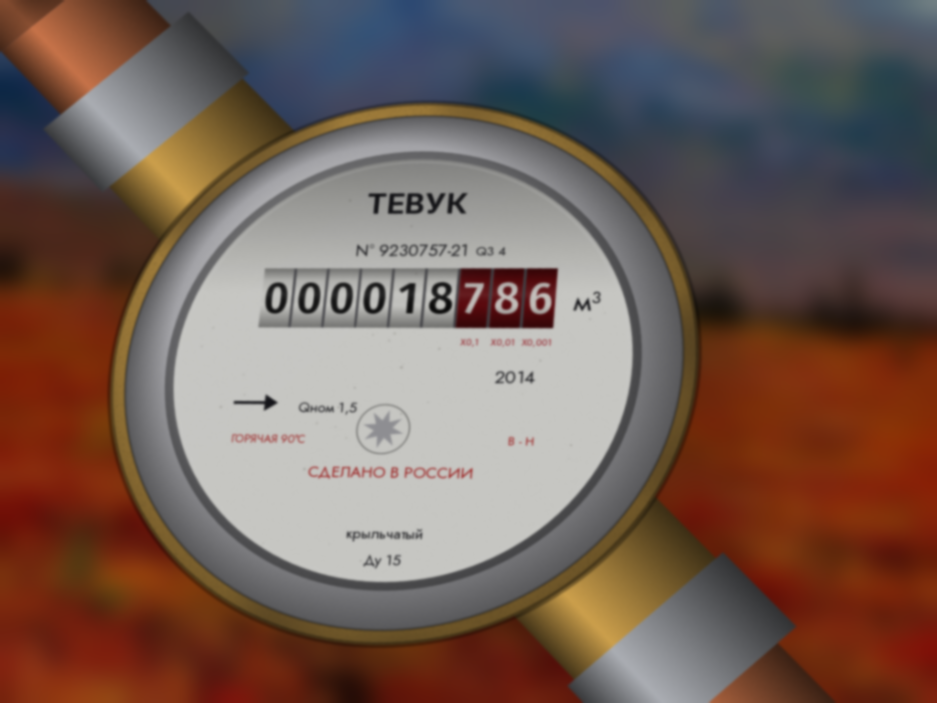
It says 18.786
